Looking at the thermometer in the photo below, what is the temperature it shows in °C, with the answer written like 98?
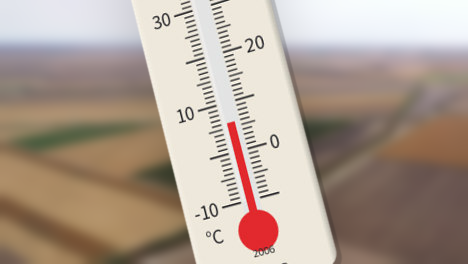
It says 6
